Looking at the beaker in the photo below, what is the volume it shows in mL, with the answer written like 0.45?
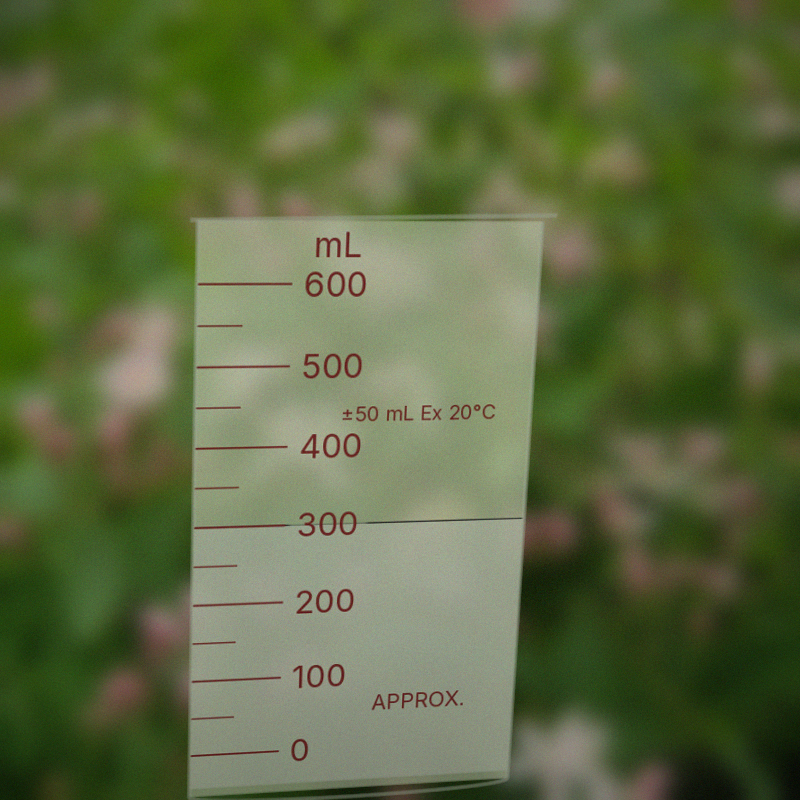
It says 300
